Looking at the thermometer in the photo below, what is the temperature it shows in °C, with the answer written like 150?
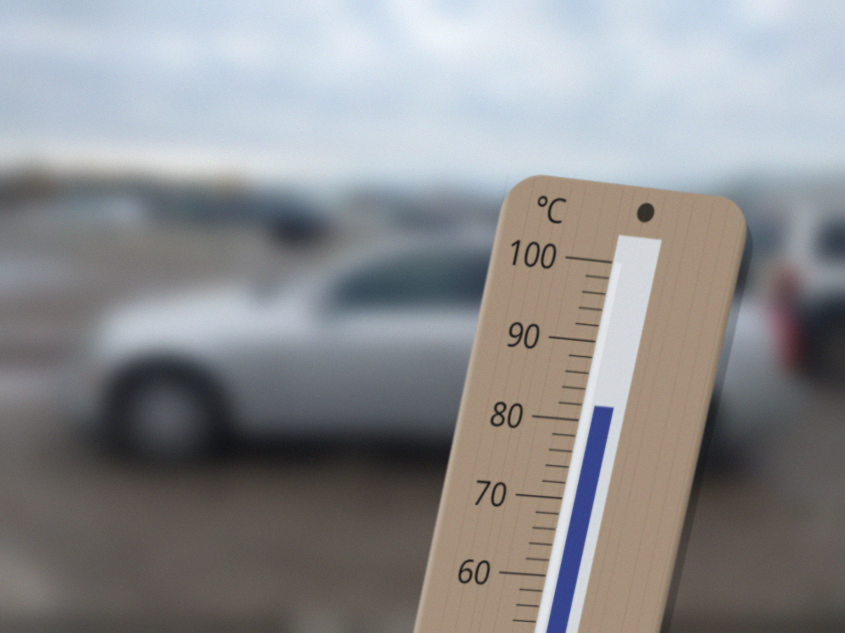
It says 82
